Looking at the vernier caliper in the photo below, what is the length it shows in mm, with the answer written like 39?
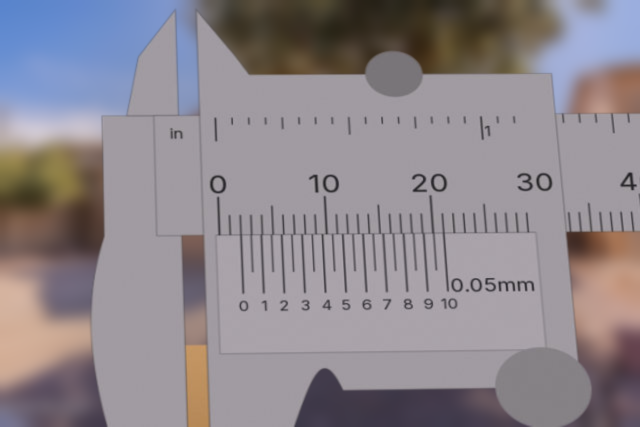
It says 2.0
